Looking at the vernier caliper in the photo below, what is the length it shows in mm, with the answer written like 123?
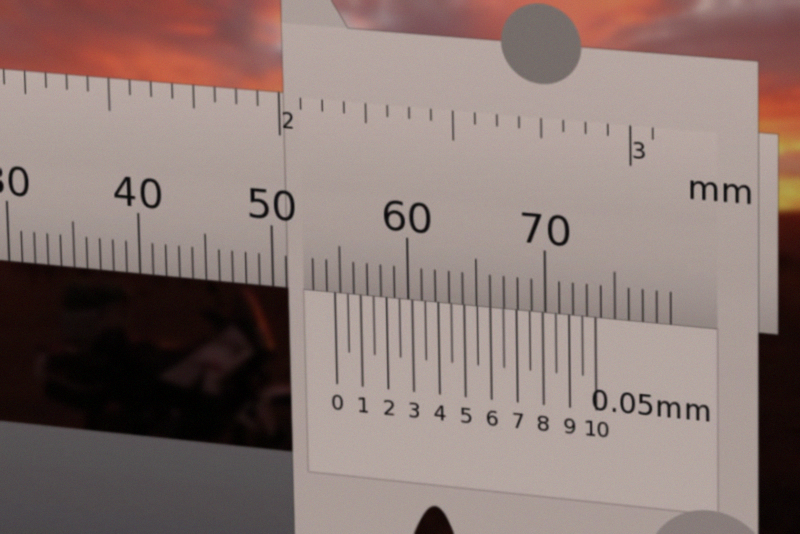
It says 54.6
